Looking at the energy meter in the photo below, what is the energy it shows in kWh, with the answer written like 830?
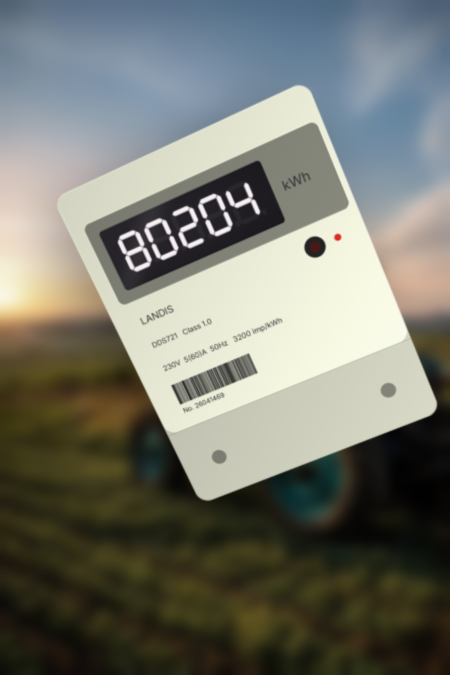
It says 80204
